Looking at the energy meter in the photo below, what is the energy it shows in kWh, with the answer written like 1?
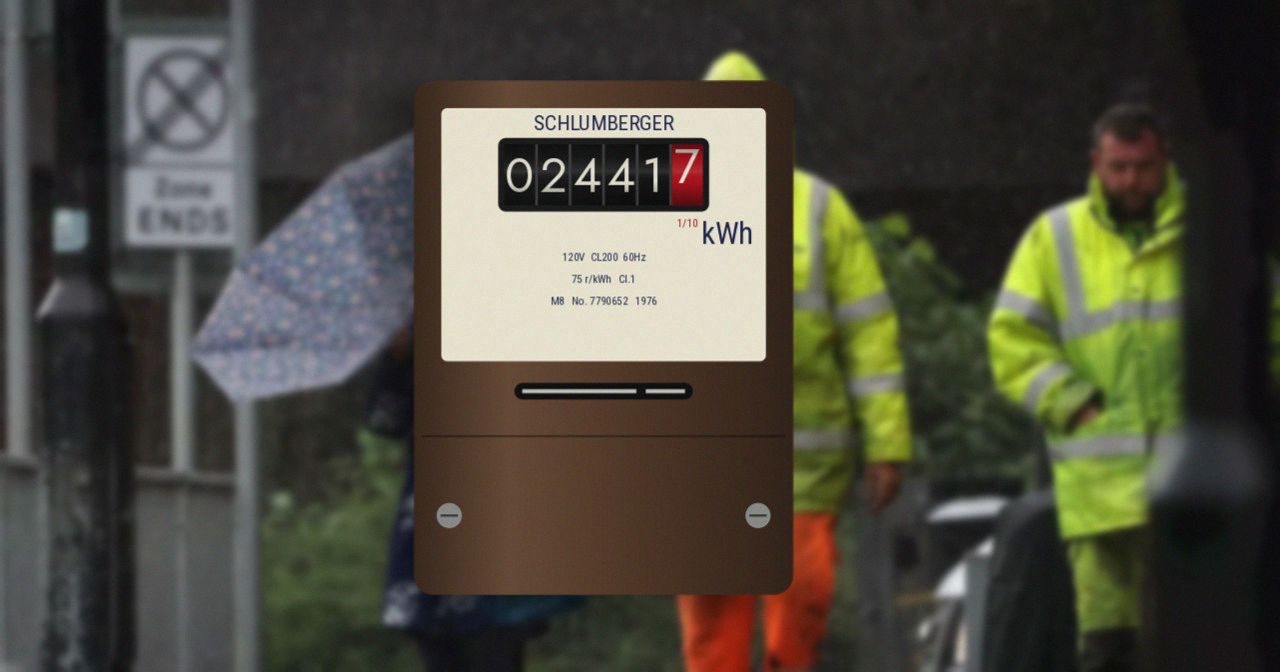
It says 2441.7
